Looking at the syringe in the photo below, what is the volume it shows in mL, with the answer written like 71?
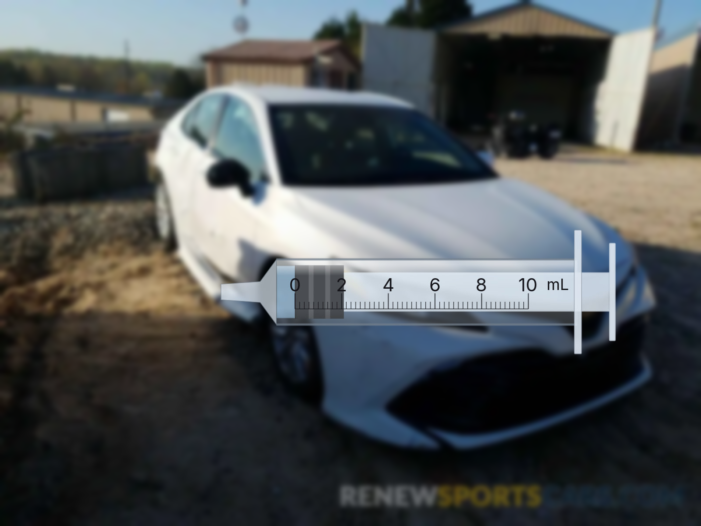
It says 0
